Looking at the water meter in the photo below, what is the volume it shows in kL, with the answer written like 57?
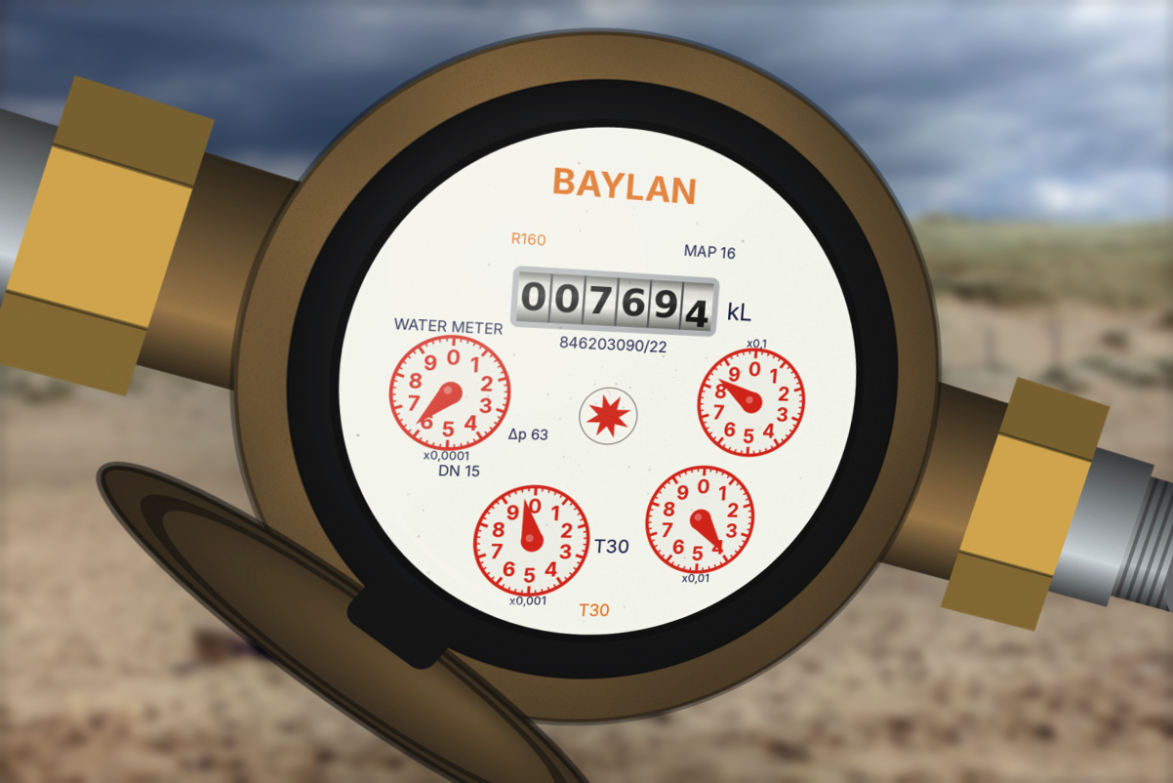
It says 7693.8396
